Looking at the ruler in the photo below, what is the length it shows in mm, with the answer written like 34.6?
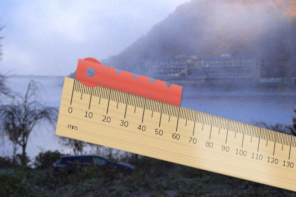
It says 60
